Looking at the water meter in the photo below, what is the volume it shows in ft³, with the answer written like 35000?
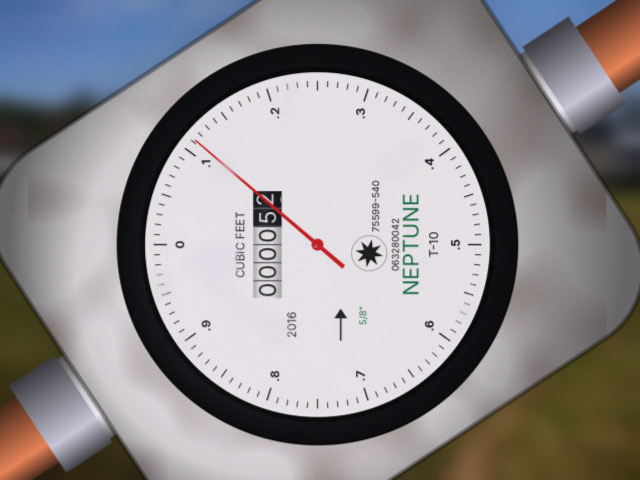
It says 52.11
